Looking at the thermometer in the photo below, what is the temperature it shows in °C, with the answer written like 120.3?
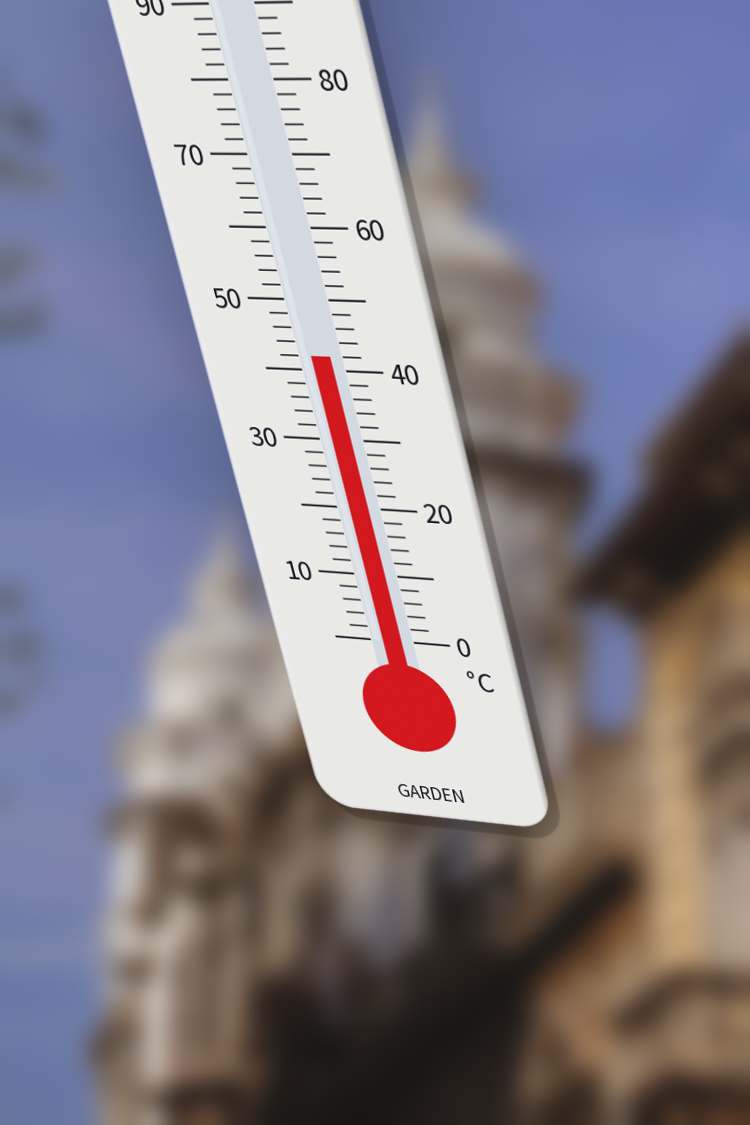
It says 42
